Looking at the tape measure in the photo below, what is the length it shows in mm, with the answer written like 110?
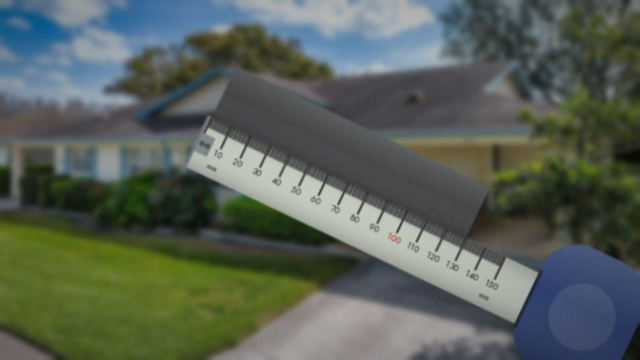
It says 130
